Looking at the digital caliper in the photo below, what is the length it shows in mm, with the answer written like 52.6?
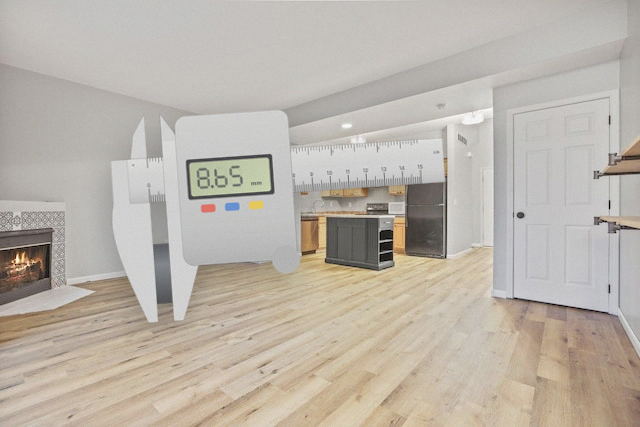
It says 8.65
